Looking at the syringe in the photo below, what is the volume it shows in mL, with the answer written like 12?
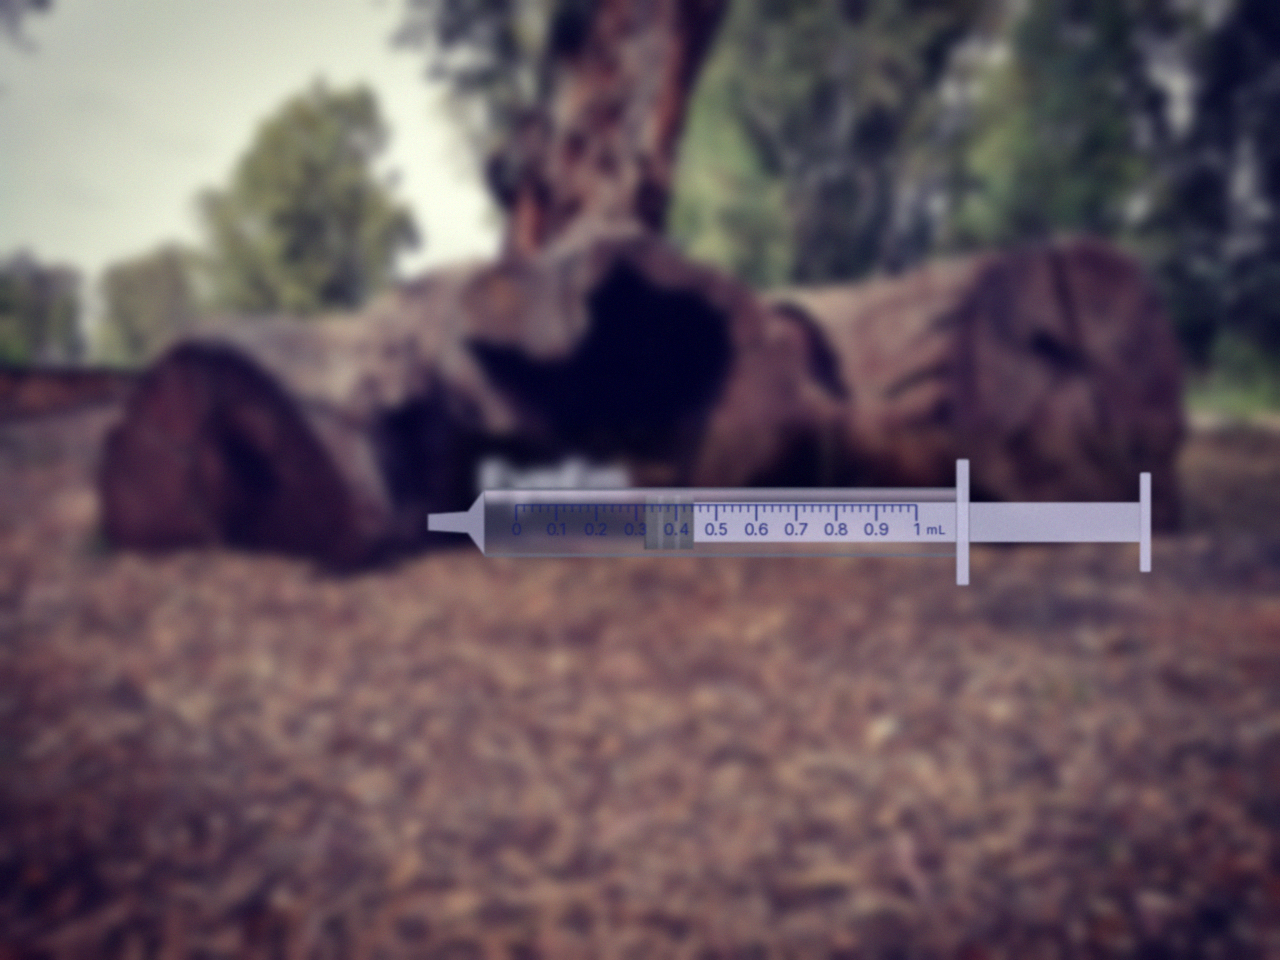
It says 0.32
